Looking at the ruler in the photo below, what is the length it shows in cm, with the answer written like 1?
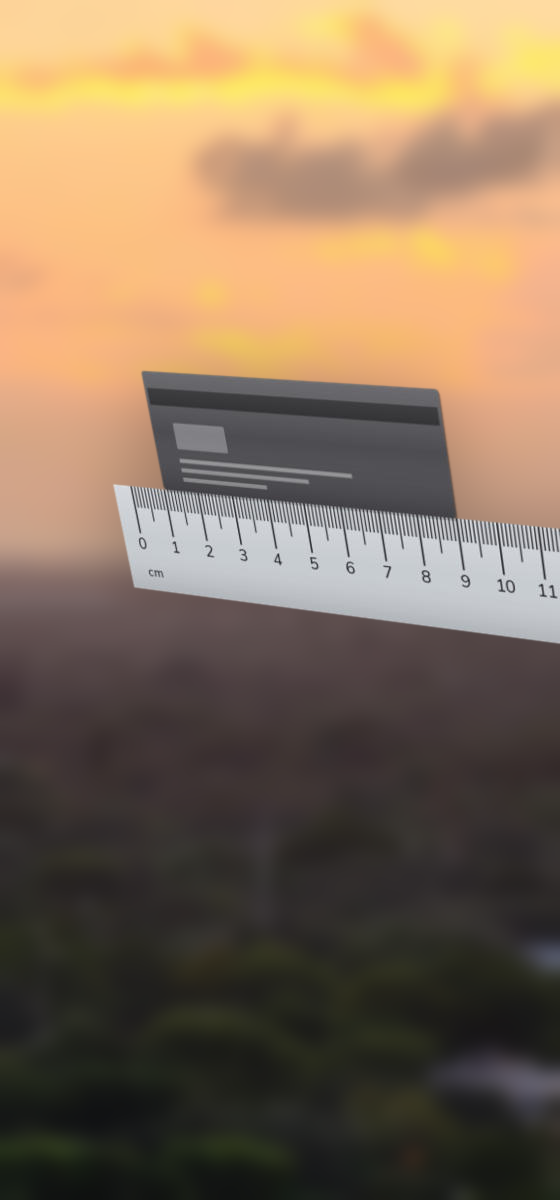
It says 8
